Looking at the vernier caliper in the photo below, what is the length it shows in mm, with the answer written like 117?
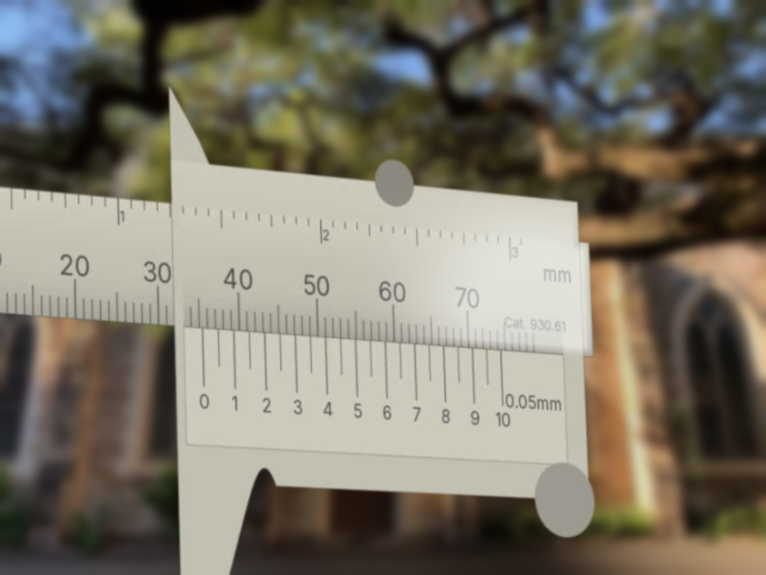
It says 35.4
